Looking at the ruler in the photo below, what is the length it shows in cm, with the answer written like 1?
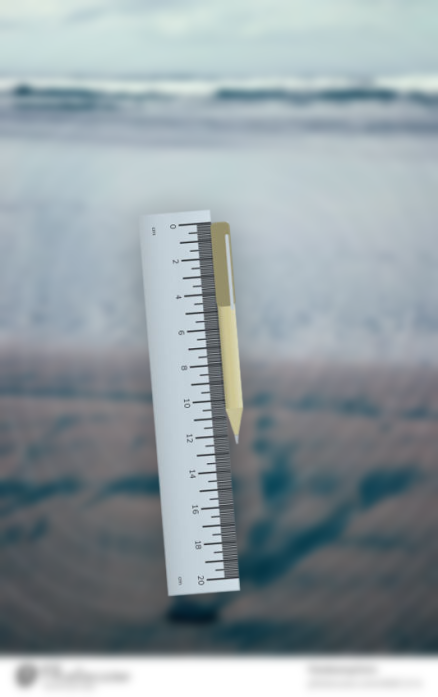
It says 12.5
